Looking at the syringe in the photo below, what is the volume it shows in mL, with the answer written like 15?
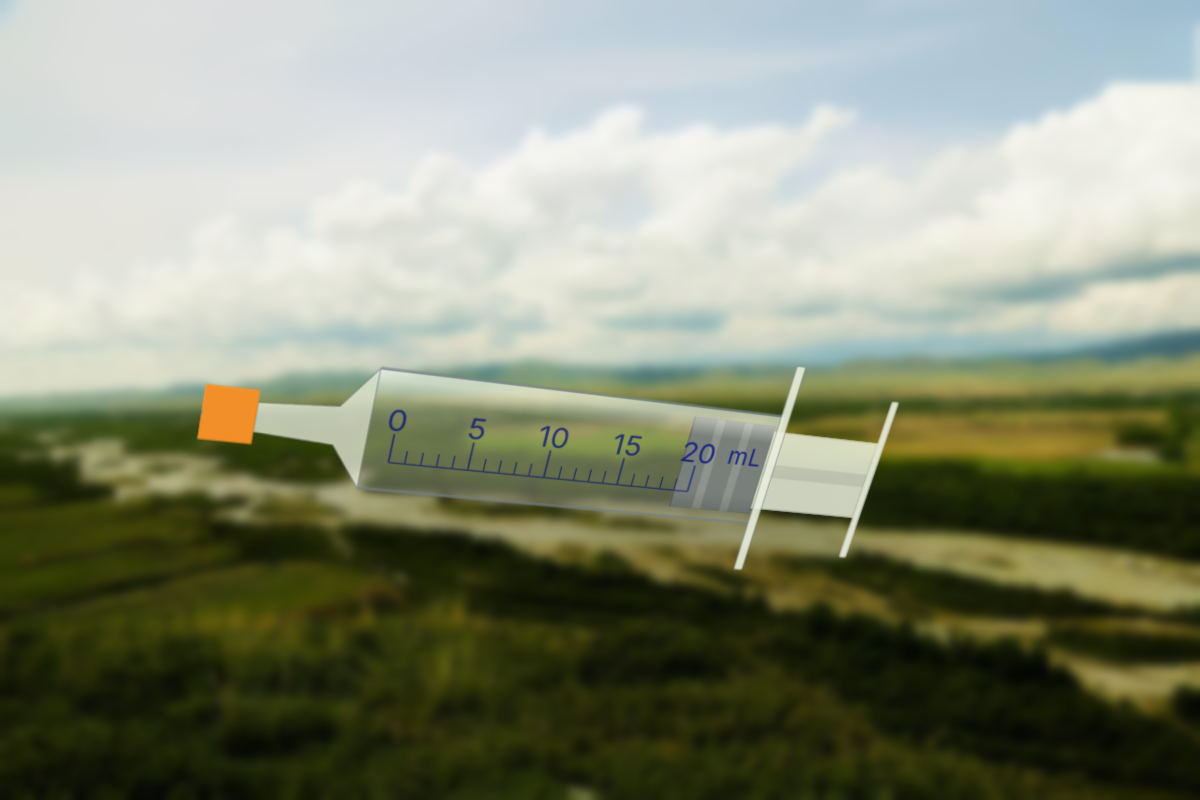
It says 19
